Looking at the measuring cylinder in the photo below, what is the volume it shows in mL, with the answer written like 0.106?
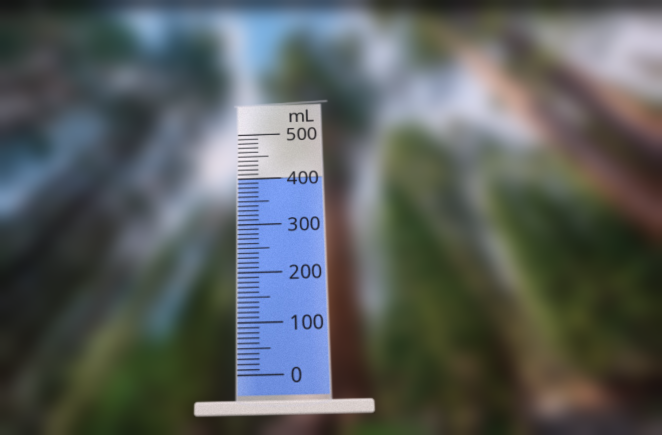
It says 400
